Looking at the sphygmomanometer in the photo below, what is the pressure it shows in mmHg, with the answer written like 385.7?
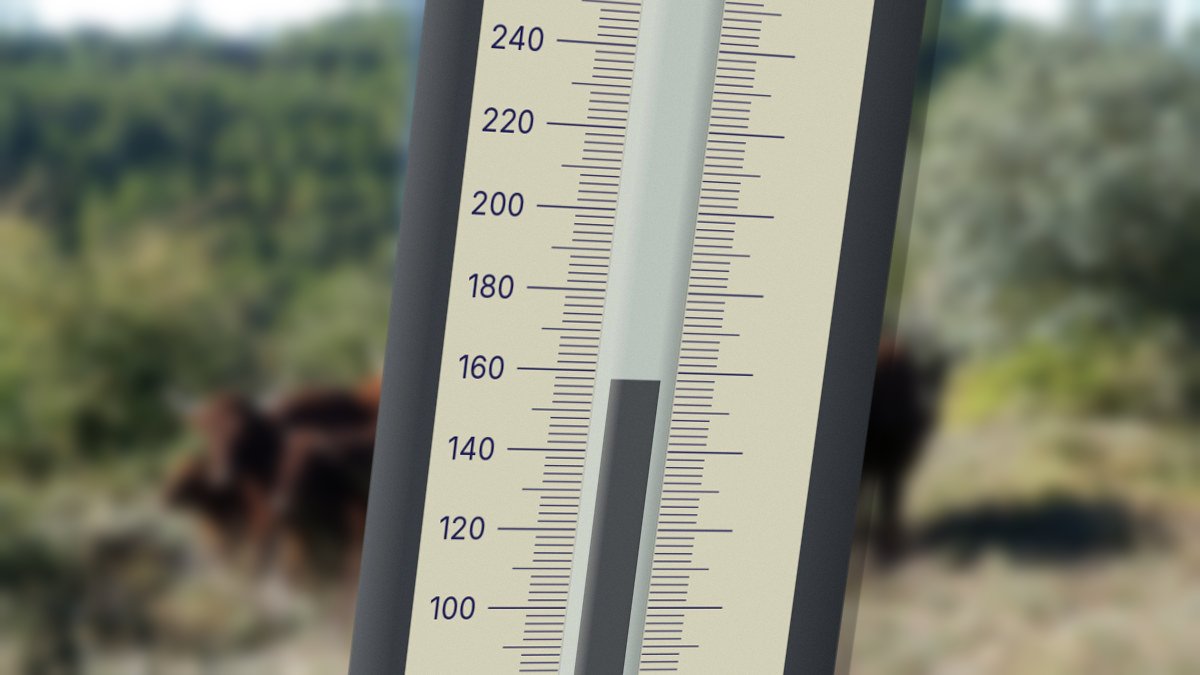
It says 158
